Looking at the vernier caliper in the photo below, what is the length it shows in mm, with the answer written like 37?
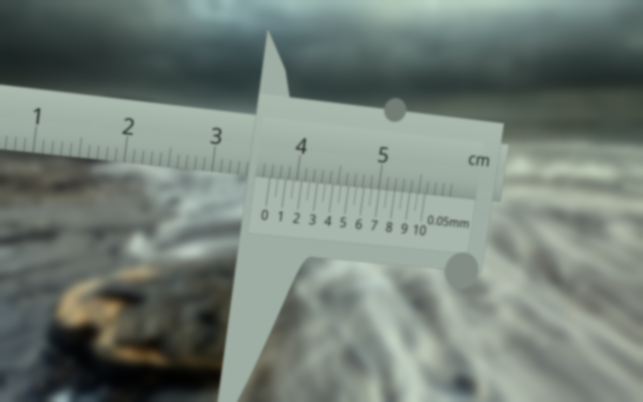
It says 36.8
